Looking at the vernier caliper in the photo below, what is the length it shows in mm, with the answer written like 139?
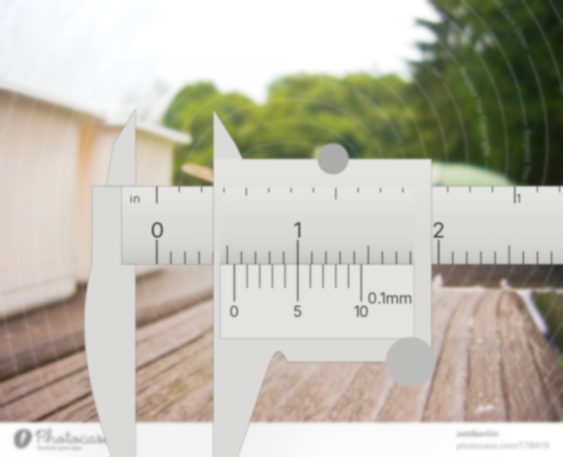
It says 5.5
